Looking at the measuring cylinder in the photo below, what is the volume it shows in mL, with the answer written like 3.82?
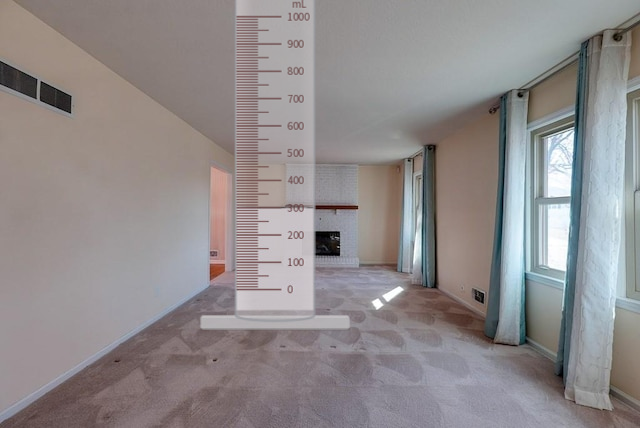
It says 300
